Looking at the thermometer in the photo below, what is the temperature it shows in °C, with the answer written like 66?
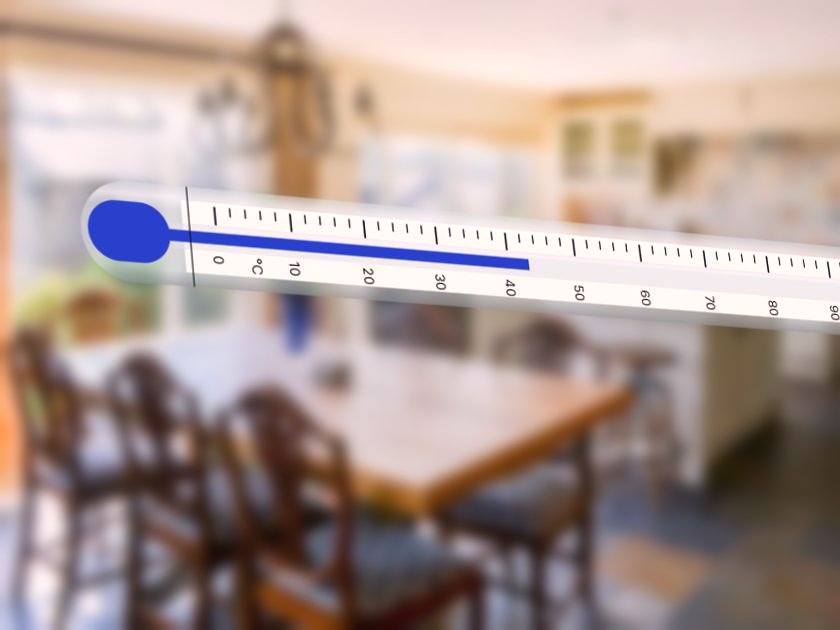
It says 43
